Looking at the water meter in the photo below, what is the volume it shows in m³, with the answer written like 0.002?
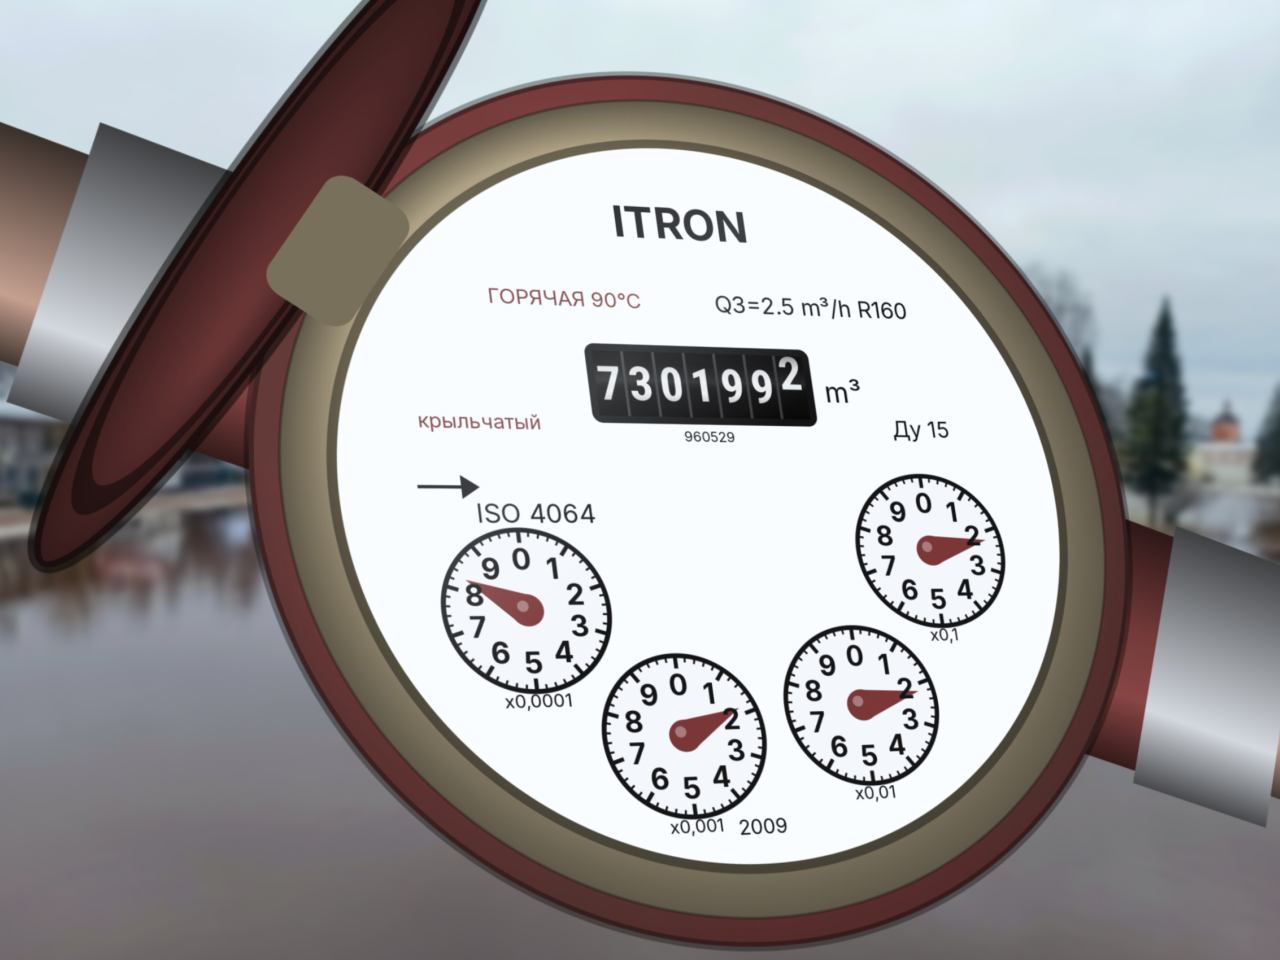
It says 7301992.2218
